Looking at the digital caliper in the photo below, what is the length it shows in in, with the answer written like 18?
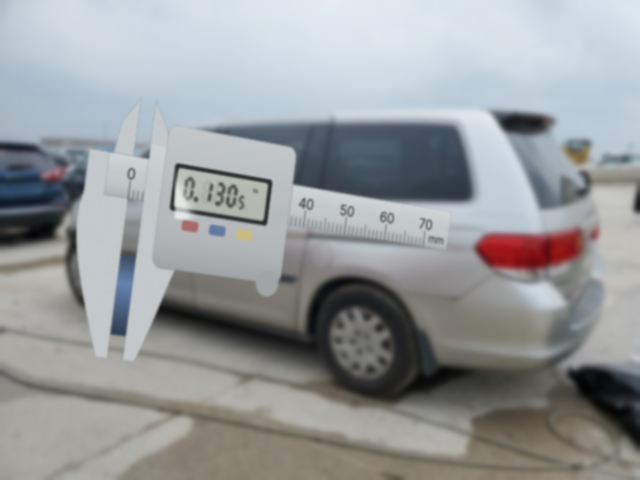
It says 0.1305
